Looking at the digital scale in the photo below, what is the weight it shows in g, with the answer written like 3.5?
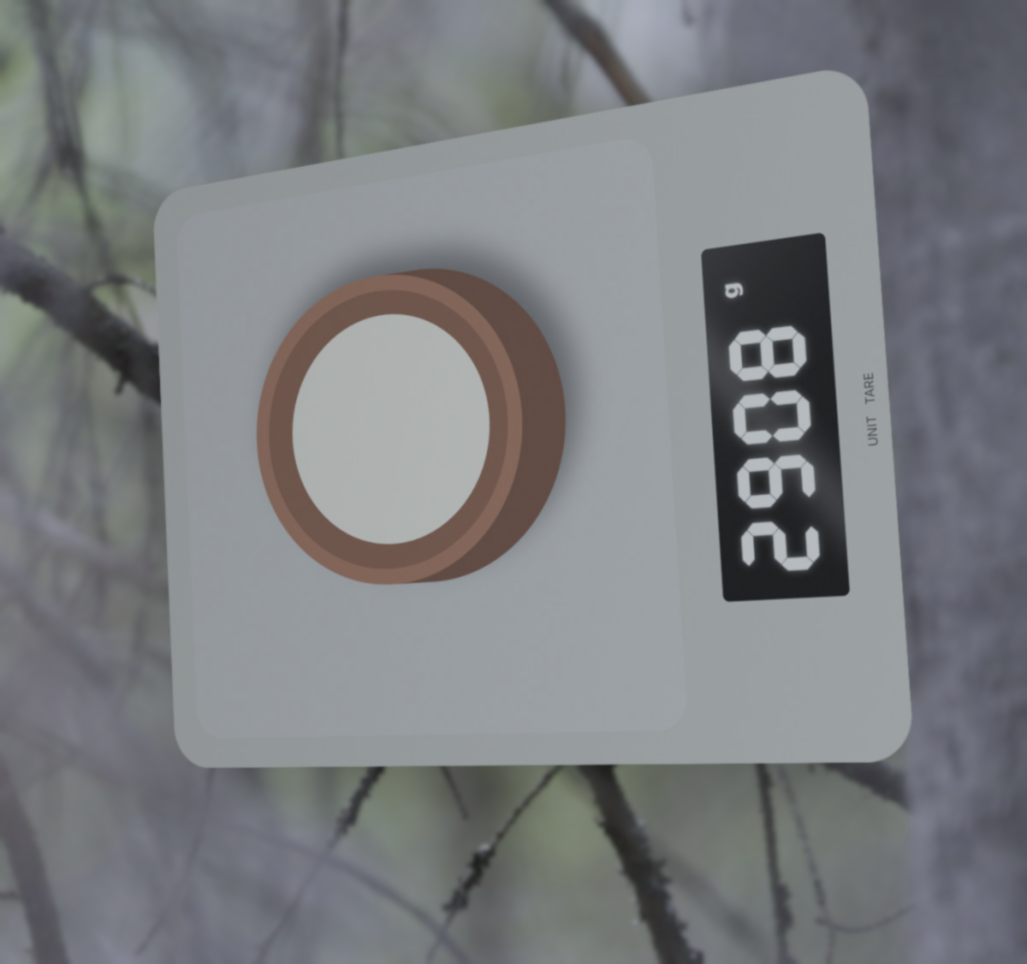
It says 2908
